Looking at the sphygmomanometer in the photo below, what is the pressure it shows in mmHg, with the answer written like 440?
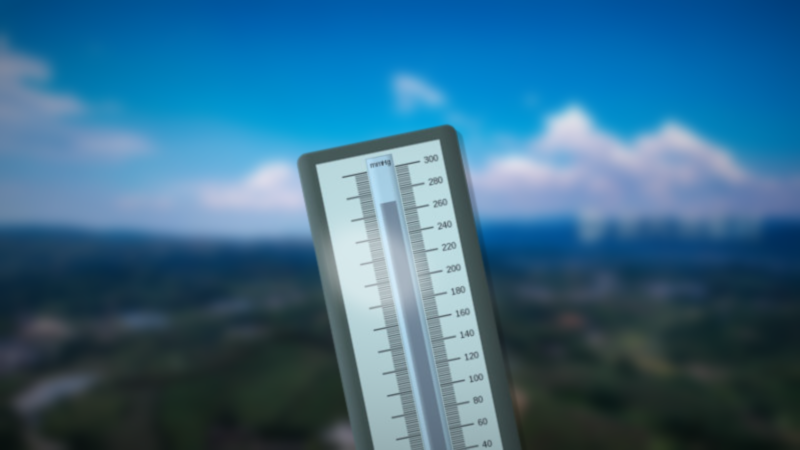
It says 270
